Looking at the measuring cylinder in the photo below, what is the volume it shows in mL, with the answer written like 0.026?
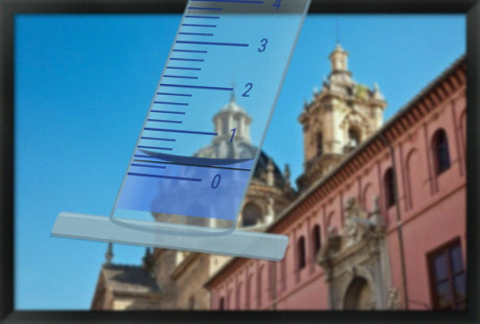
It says 0.3
